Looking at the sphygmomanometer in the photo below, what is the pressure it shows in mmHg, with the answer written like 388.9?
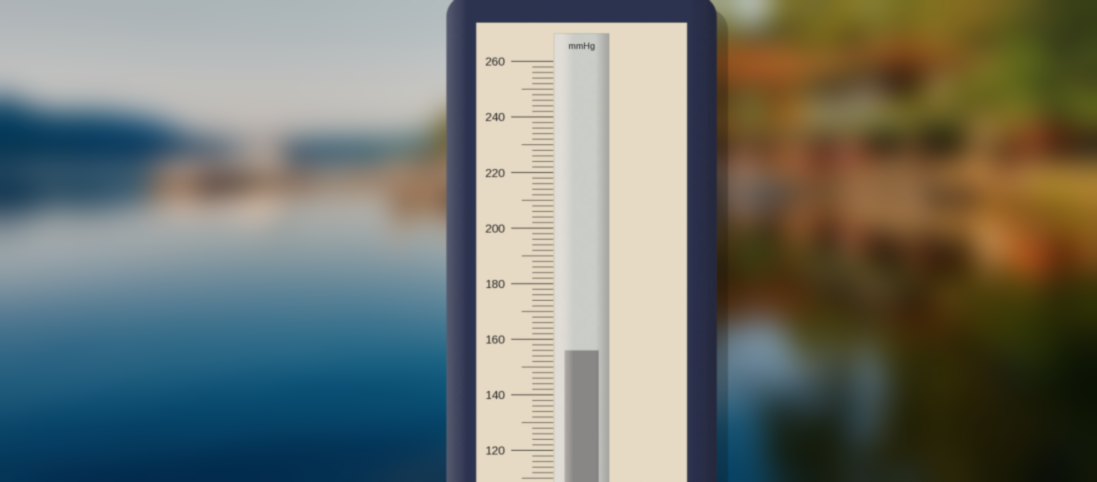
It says 156
